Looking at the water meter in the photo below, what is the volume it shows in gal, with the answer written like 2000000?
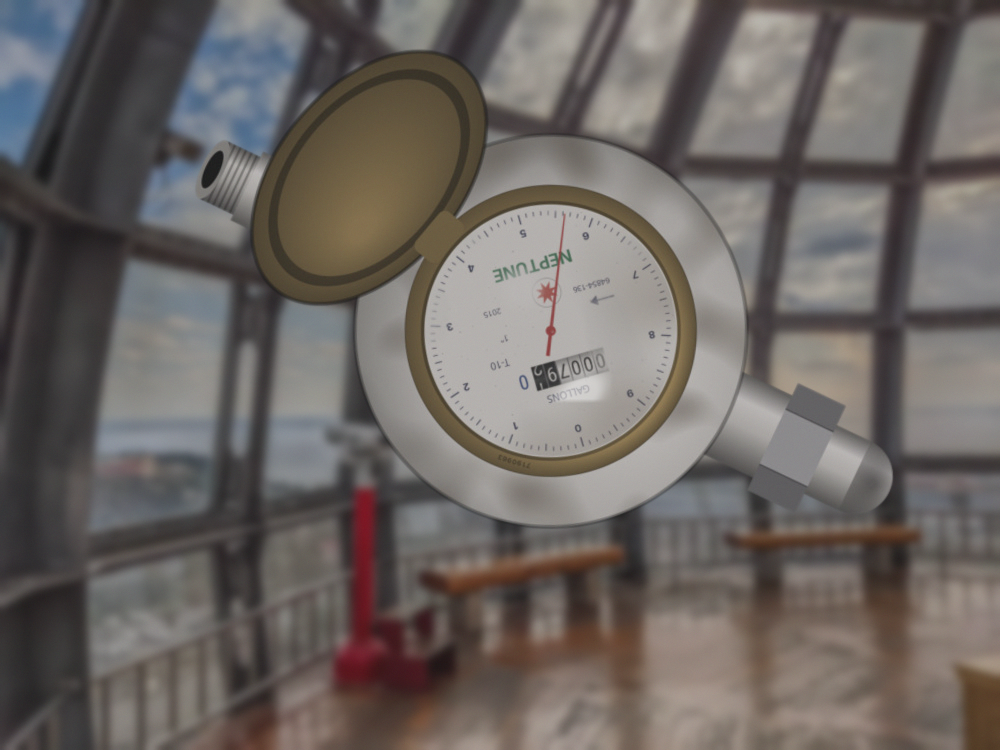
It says 7915.6
